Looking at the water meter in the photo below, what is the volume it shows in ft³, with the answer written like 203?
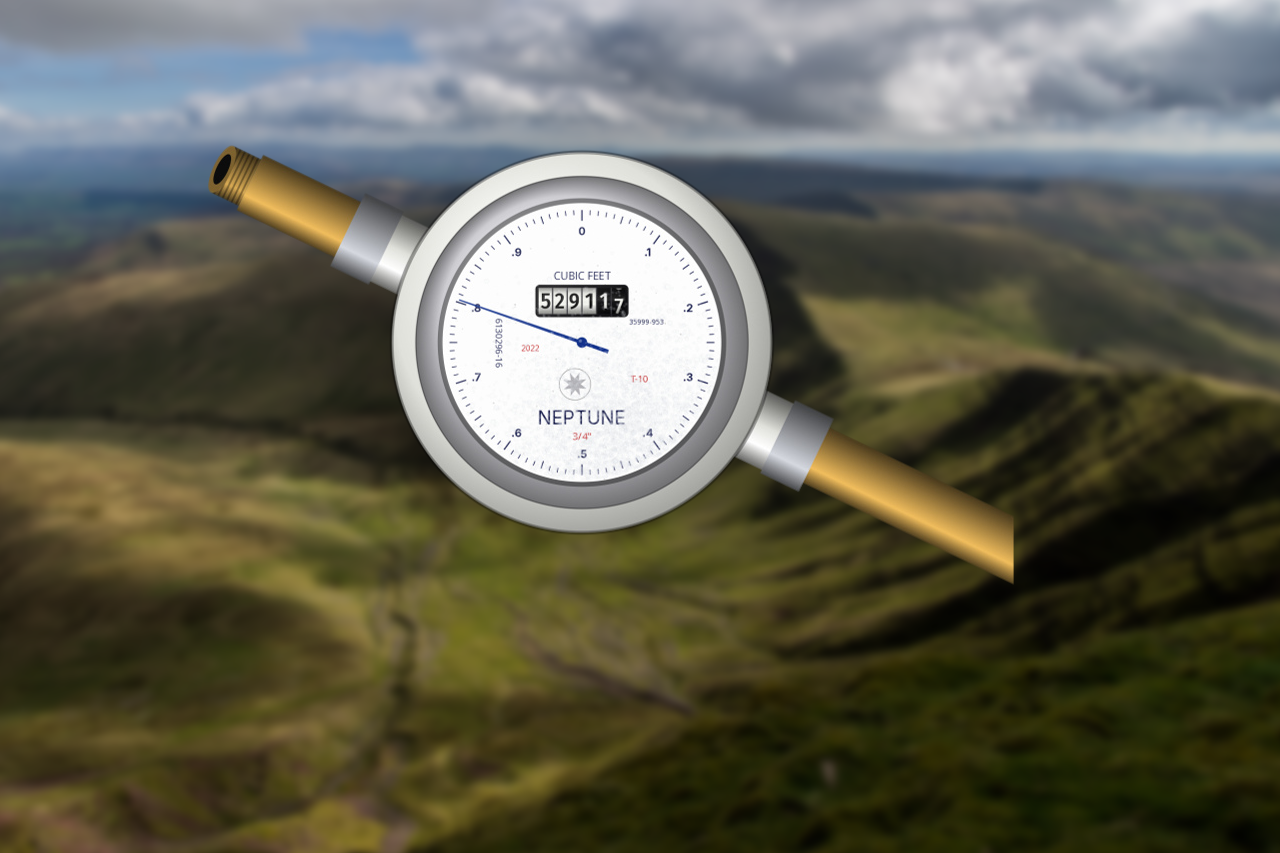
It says 529116.80
